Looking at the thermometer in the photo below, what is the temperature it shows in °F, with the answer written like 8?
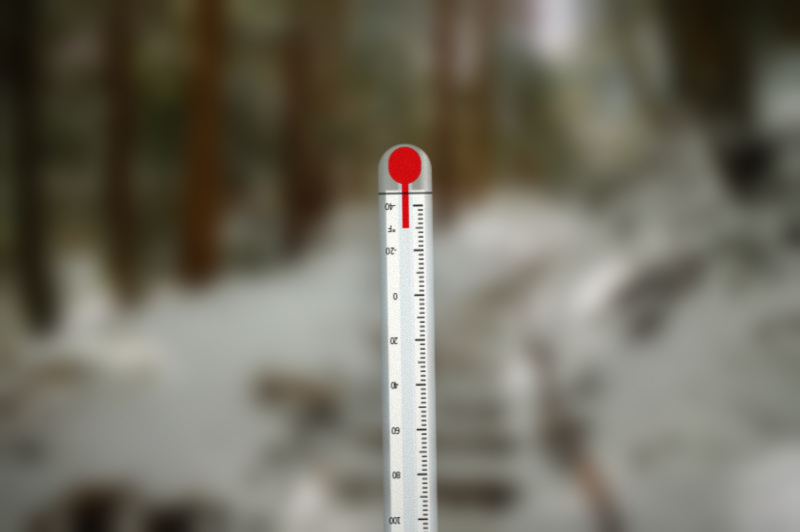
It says -30
